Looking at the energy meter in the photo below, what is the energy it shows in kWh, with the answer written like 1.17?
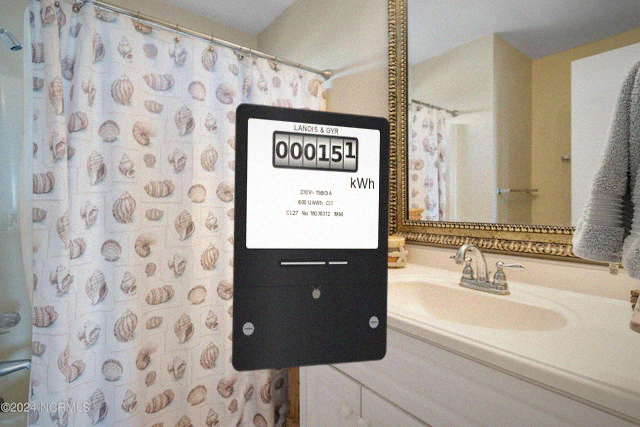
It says 151
